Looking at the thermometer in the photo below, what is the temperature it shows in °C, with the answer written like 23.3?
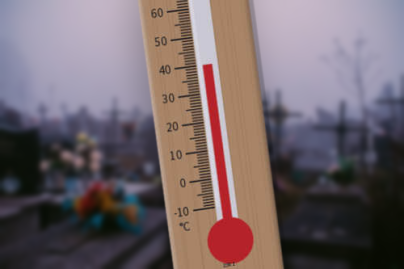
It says 40
